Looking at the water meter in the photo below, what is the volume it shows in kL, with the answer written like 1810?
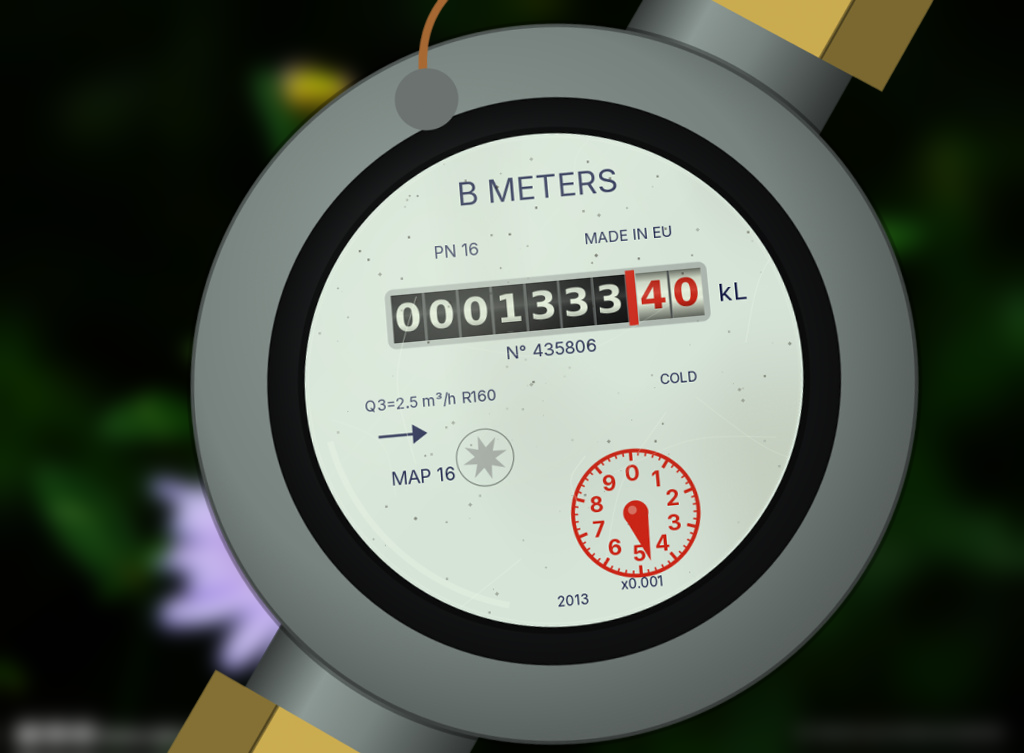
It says 1333.404
